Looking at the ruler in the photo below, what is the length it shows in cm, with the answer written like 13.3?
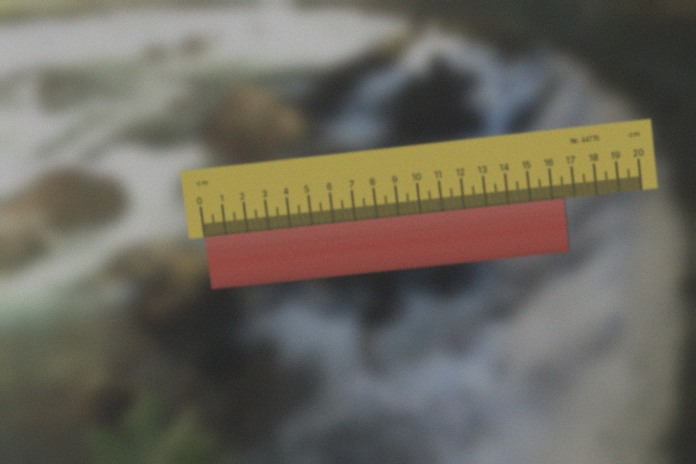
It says 16.5
